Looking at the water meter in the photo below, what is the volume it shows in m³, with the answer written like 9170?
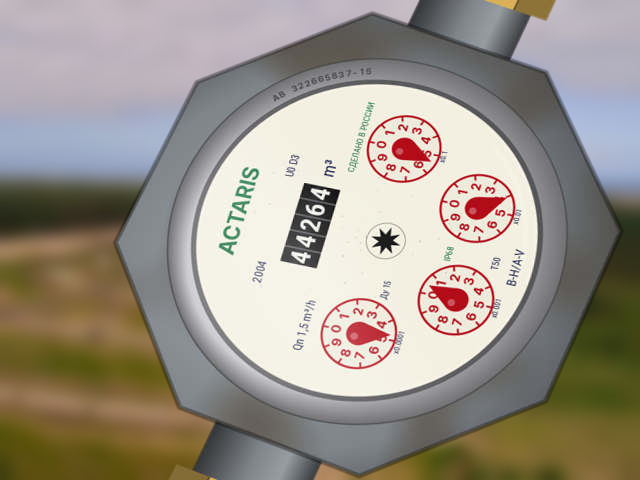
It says 44264.5404
